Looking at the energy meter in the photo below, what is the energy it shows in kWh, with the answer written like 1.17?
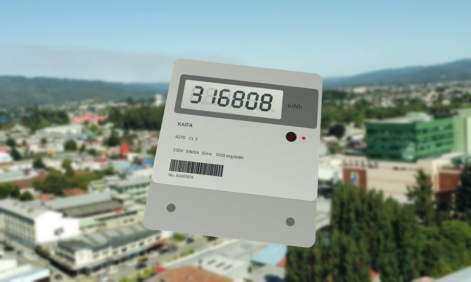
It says 316808
